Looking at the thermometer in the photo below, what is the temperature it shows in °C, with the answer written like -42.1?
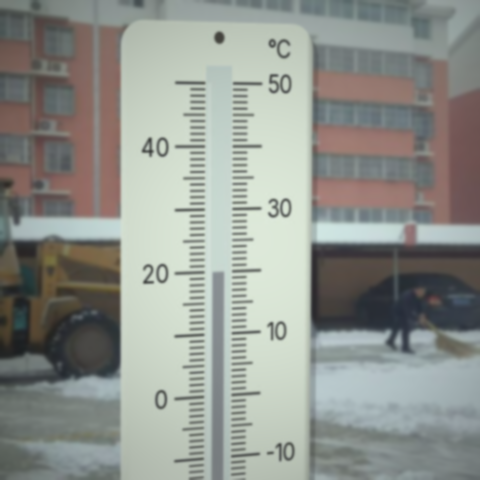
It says 20
